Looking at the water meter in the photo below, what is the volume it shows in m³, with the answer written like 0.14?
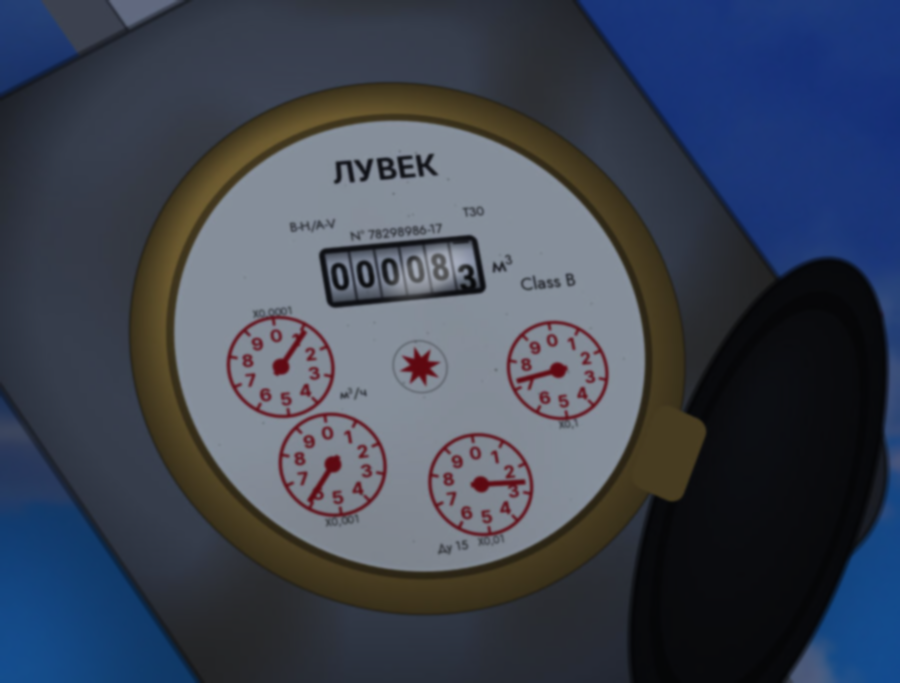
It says 82.7261
